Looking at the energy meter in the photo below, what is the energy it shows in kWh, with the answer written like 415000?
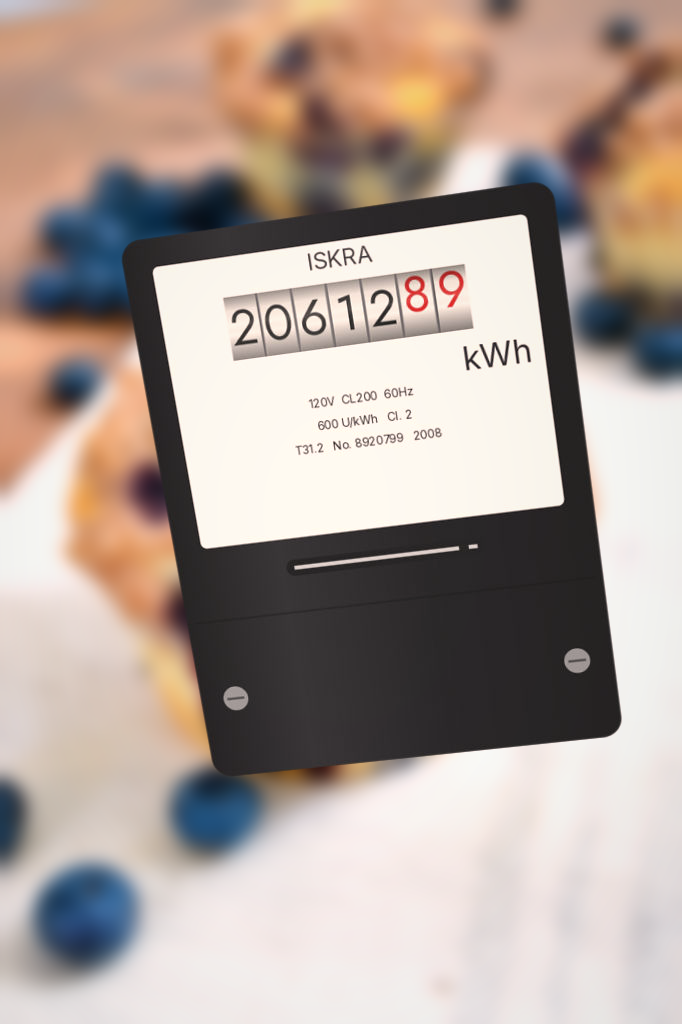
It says 20612.89
